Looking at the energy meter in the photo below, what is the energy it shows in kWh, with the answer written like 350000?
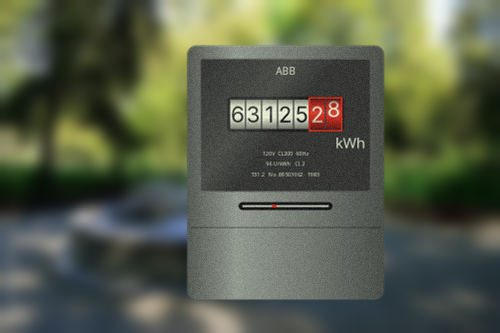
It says 63125.28
